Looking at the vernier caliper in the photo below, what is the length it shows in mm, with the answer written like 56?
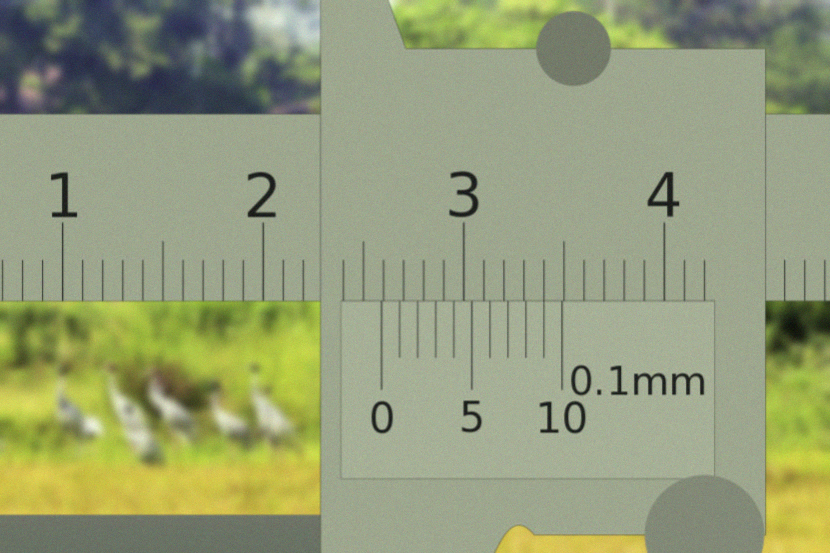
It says 25.9
